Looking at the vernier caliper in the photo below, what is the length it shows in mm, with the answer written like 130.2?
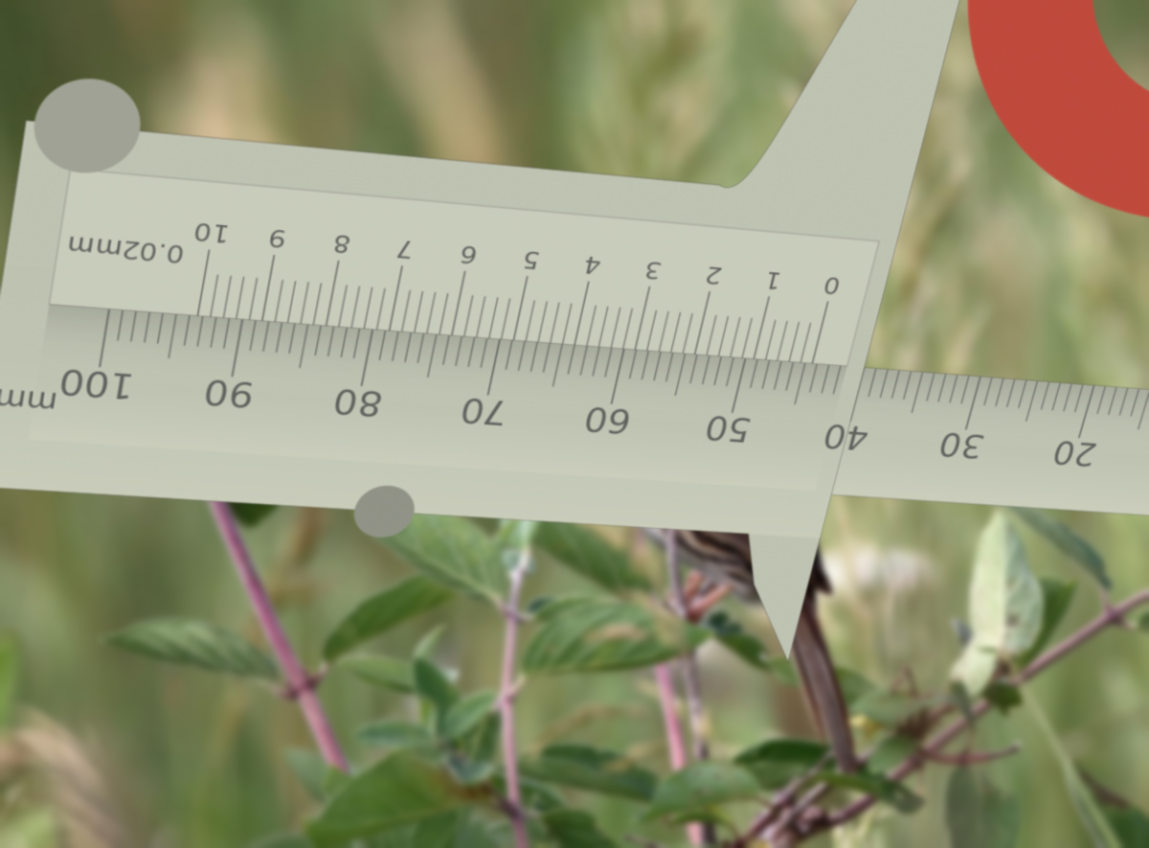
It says 44.4
